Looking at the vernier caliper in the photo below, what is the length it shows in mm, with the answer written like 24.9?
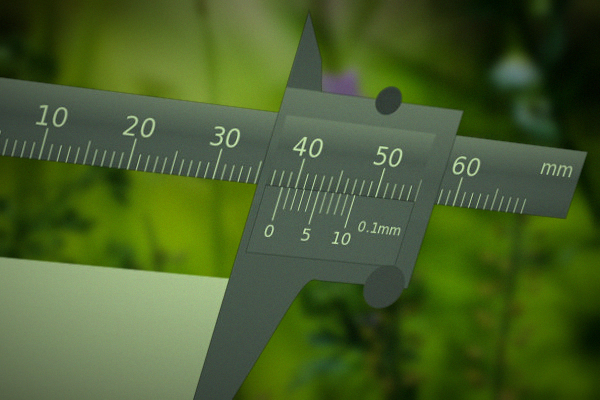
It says 38.4
